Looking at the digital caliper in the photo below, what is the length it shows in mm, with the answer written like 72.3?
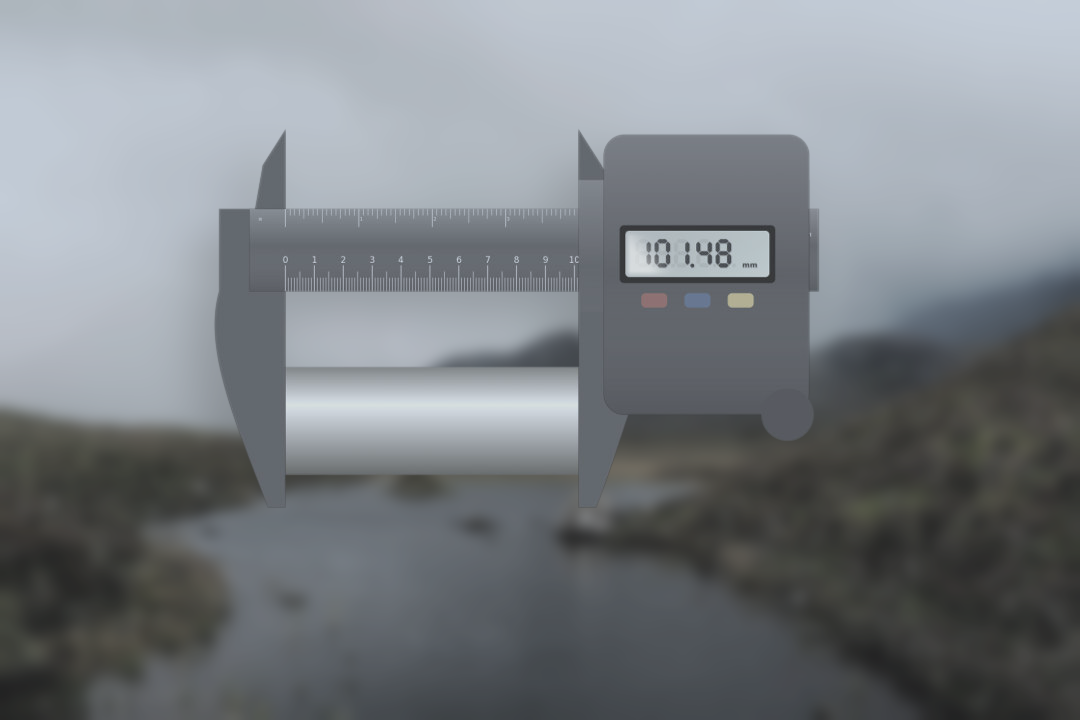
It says 101.48
